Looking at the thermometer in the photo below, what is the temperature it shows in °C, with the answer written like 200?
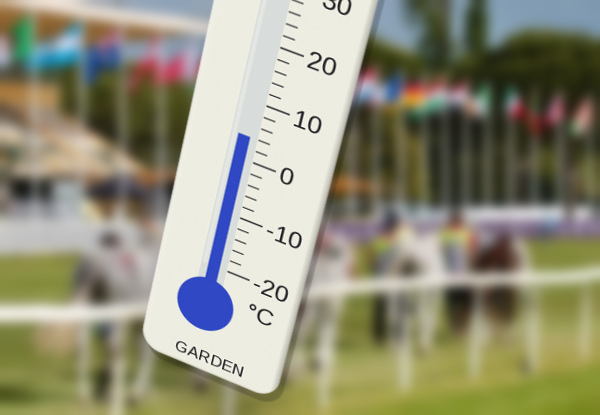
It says 4
